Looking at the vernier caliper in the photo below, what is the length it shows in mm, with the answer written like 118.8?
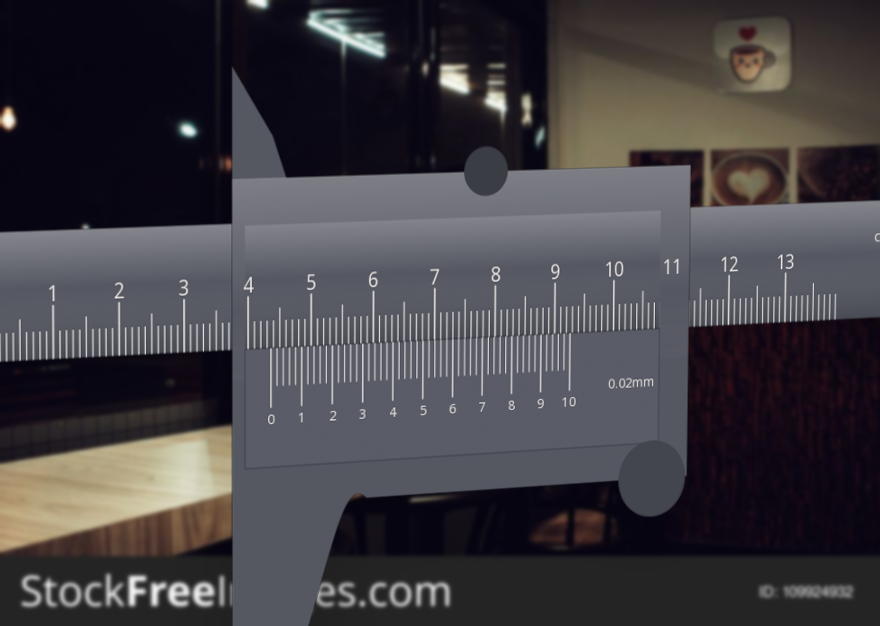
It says 43.6
